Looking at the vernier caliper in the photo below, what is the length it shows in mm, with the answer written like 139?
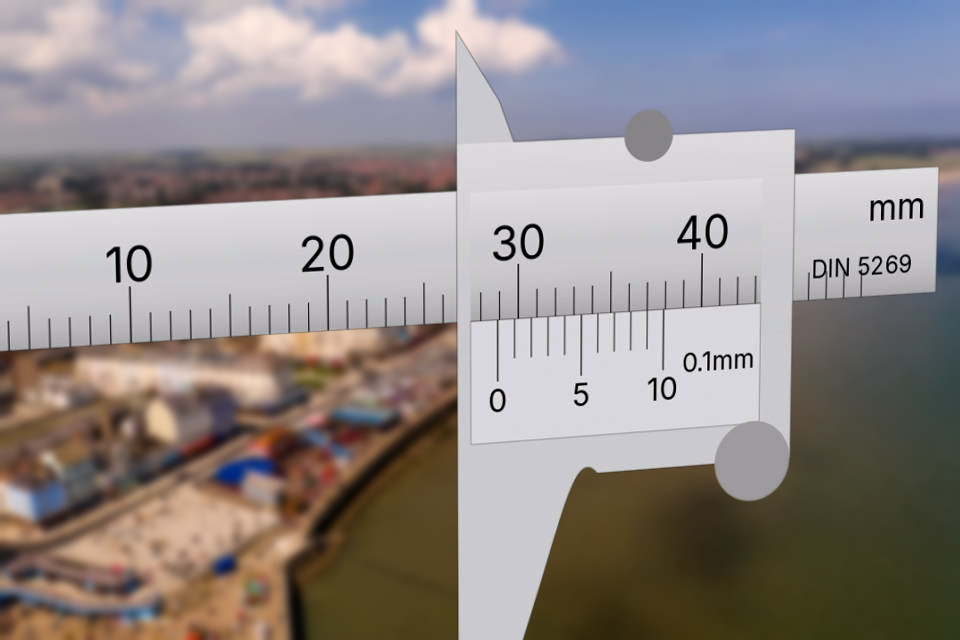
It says 28.9
